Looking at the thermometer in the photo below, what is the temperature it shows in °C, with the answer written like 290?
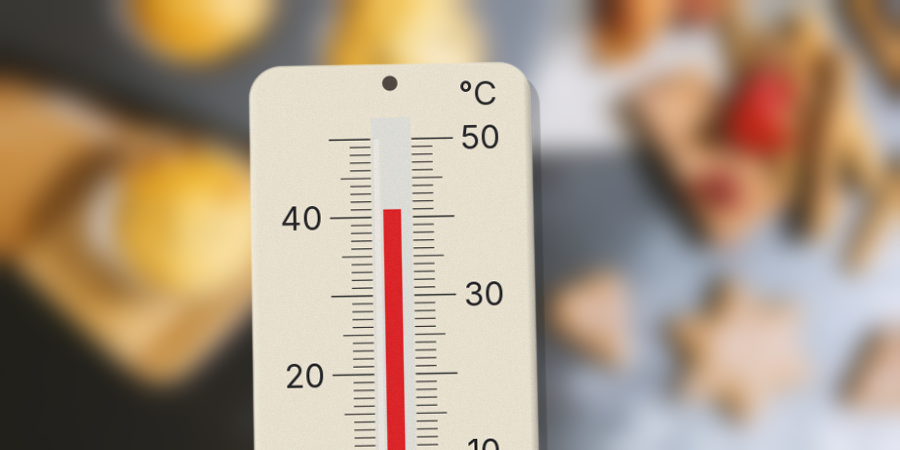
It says 41
